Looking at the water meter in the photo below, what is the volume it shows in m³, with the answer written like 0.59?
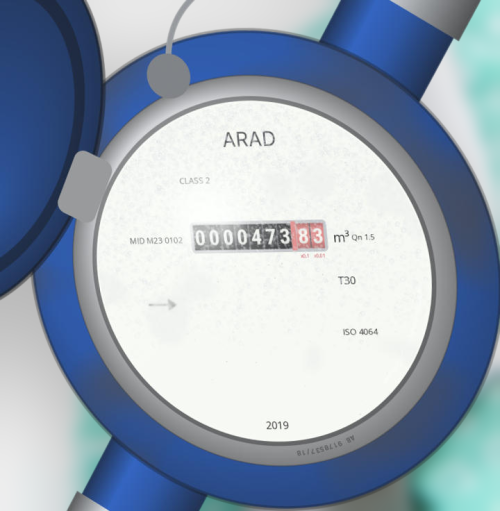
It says 473.83
